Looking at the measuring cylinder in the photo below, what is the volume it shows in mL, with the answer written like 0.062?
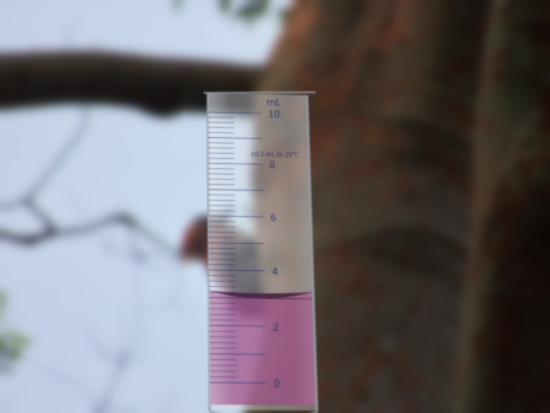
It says 3
